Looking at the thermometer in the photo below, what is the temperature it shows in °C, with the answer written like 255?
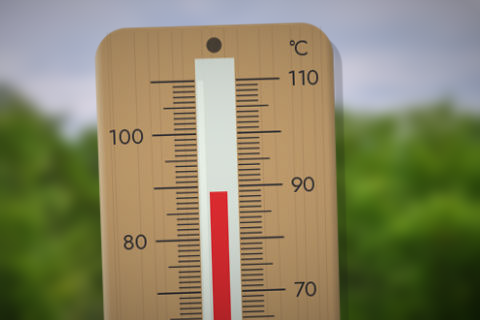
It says 89
